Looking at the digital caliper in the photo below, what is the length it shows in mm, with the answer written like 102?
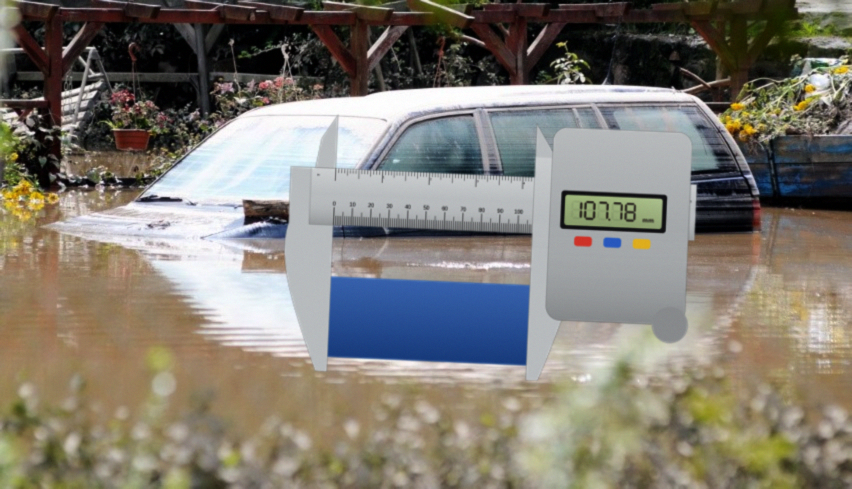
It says 107.78
